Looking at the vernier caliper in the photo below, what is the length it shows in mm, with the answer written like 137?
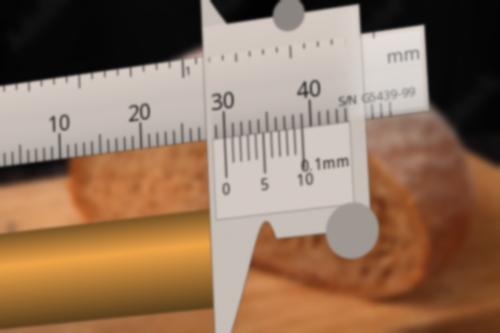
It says 30.0
